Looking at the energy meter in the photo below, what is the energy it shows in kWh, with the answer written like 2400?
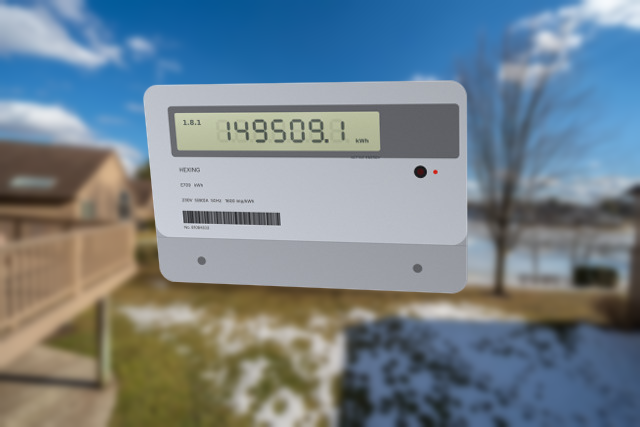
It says 149509.1
